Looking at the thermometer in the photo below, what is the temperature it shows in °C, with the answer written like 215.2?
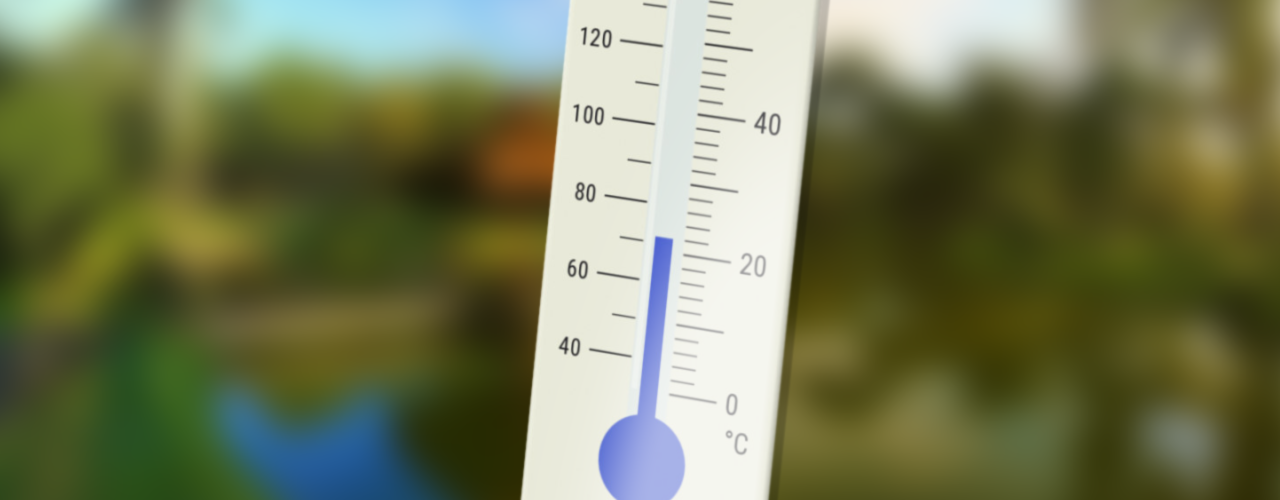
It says 22
